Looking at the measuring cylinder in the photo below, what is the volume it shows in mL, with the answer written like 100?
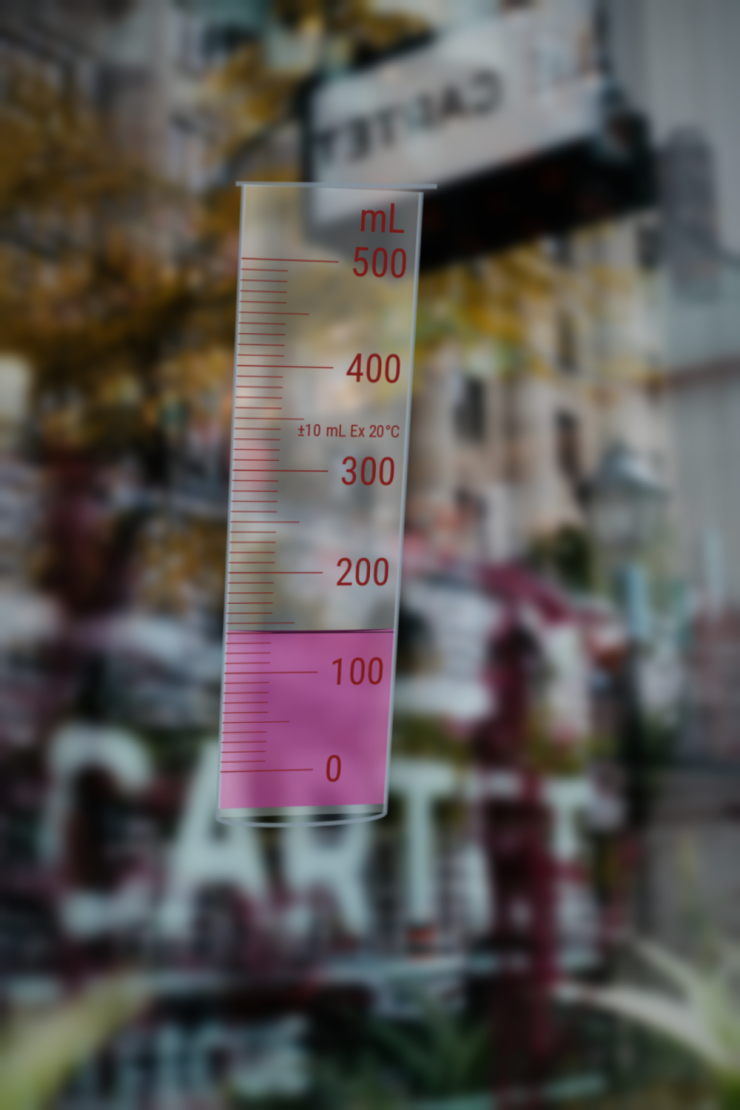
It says 140
